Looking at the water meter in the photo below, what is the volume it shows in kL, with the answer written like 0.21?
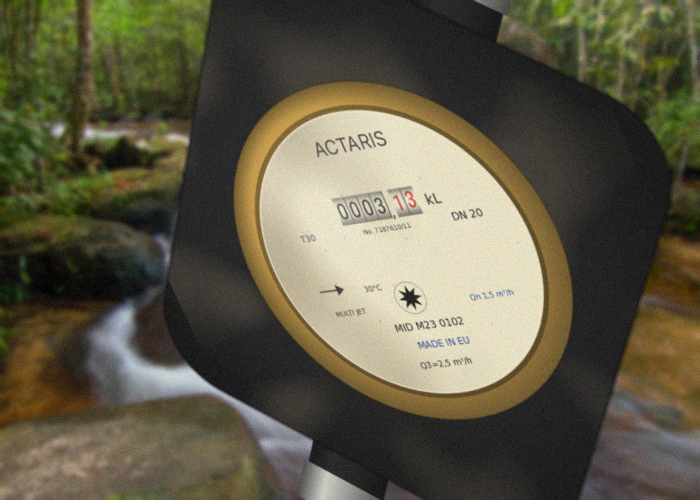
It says 3.13
